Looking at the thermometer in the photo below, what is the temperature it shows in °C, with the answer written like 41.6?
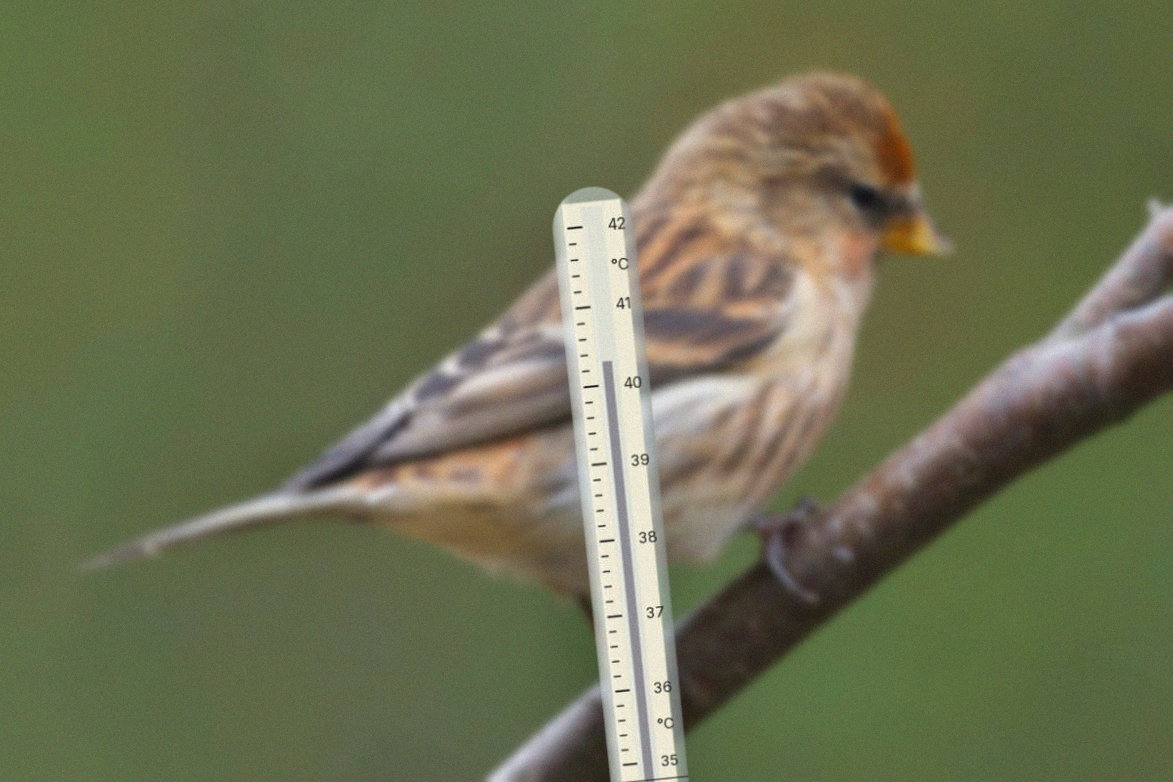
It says 40.3
